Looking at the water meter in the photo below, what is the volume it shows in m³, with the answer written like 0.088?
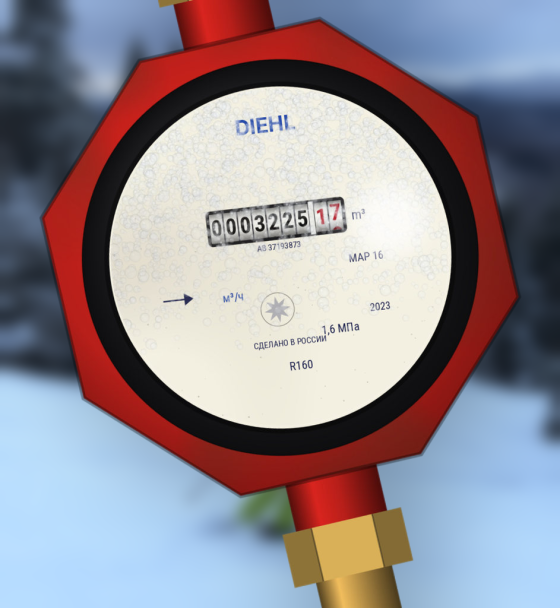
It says 3225.17
